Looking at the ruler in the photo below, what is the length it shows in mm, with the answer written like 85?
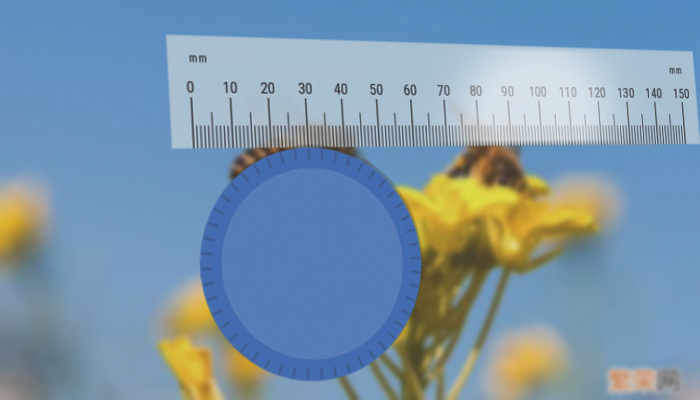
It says 60
